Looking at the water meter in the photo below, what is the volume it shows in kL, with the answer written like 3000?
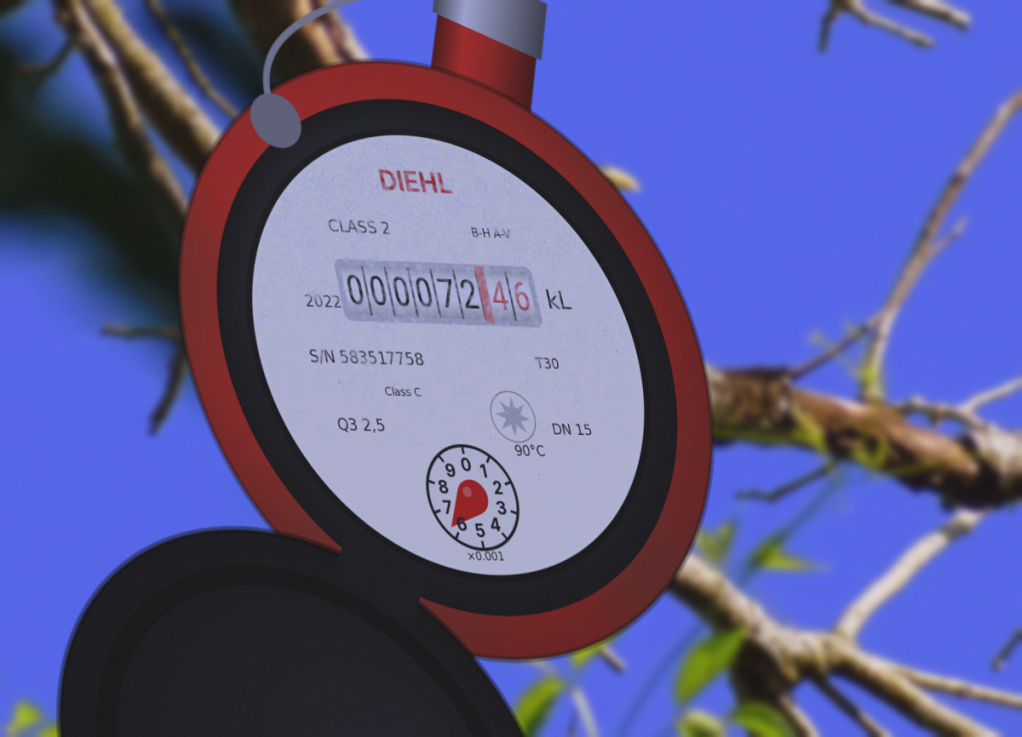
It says 72.466
